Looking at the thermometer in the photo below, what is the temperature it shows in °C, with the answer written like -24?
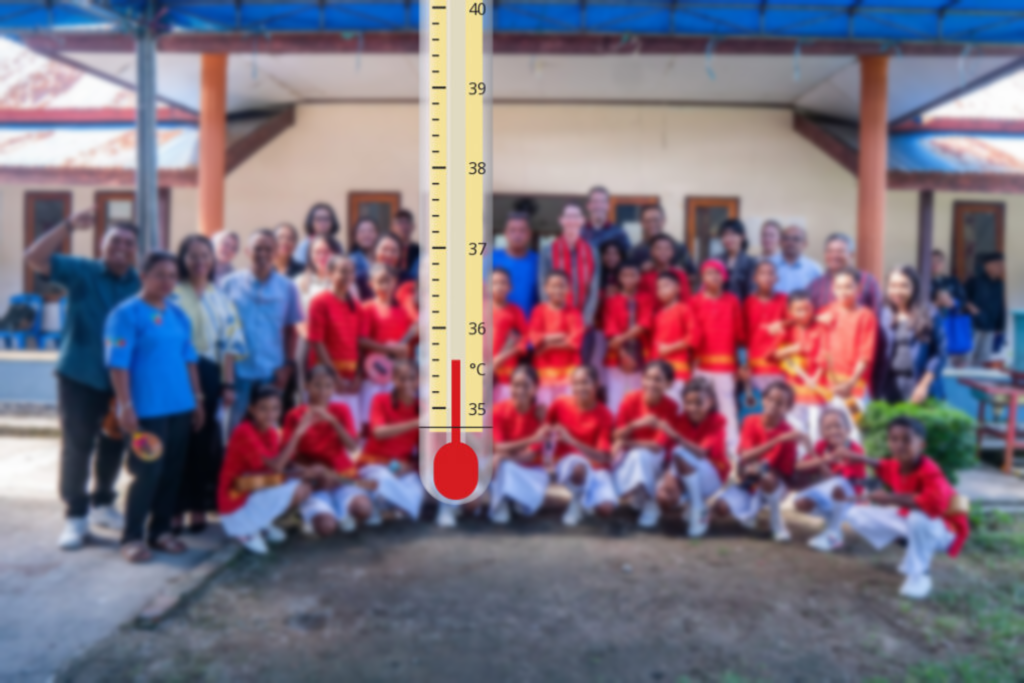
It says 35.6
